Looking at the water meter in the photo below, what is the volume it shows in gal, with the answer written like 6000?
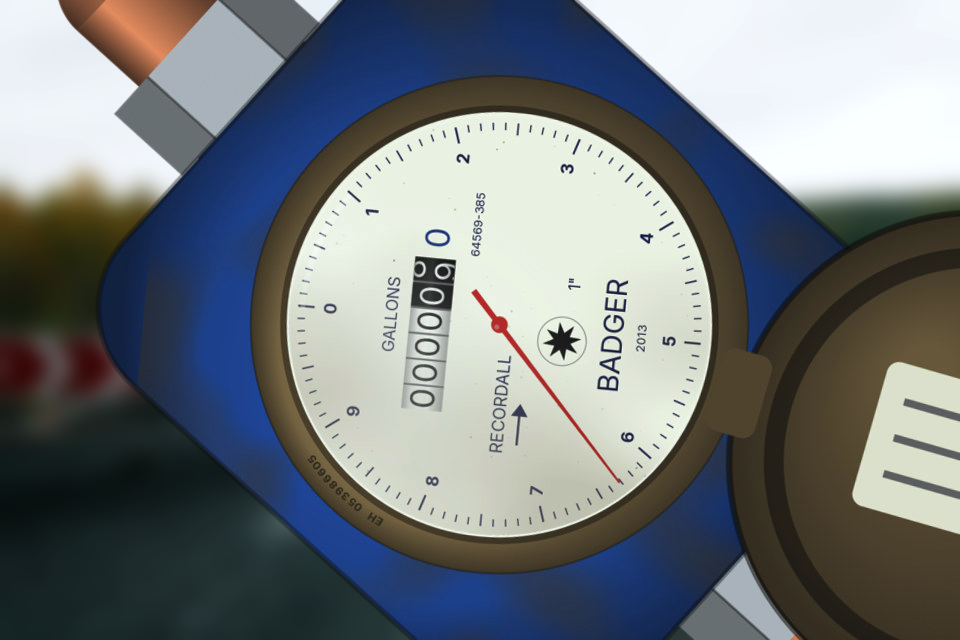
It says 86.3
